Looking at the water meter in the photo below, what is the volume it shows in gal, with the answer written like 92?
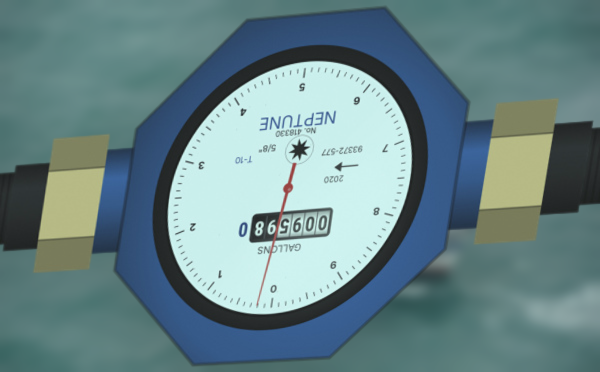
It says 95980.2
